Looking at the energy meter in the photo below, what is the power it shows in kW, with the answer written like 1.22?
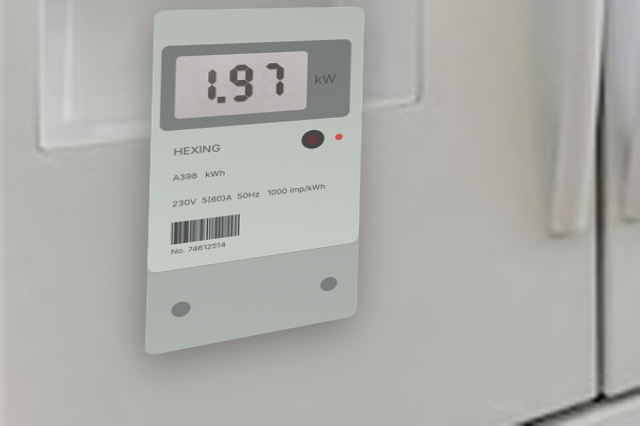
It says 1.97
